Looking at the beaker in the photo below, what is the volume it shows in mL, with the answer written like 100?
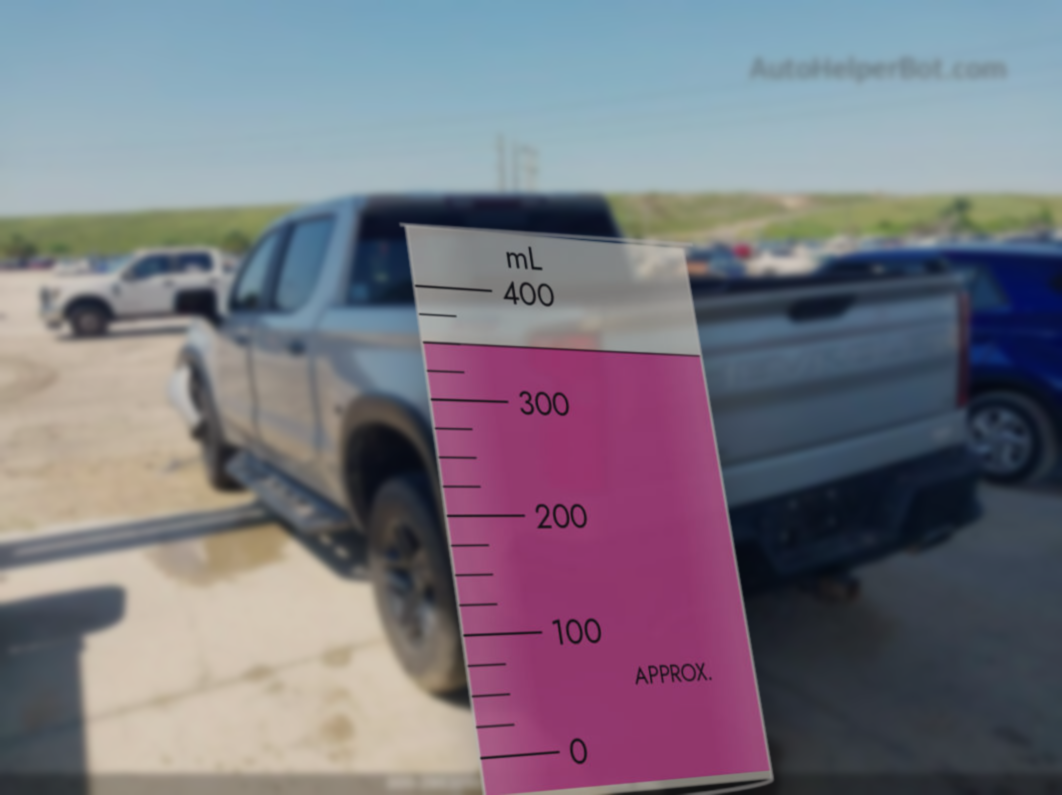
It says 350
